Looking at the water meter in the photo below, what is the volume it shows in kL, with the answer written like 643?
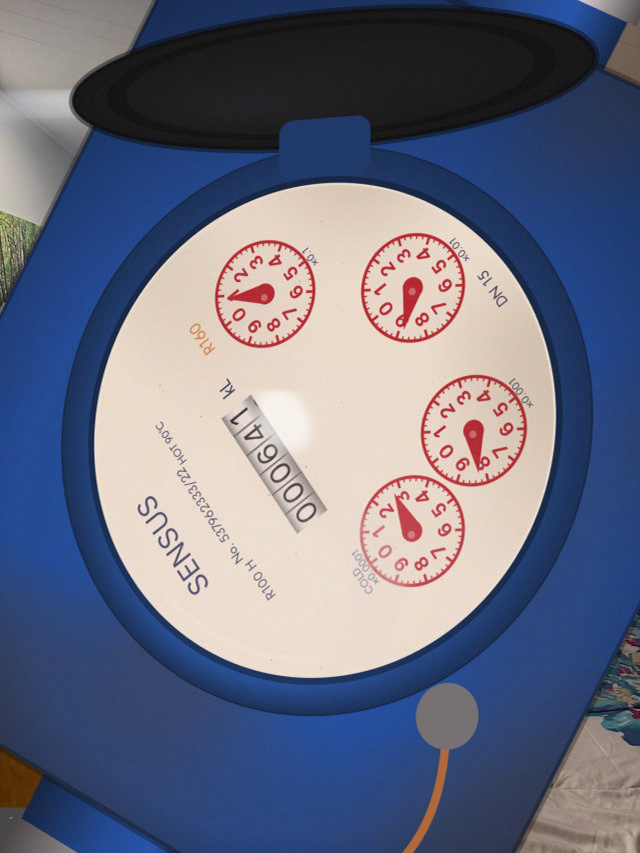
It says 641.0882
